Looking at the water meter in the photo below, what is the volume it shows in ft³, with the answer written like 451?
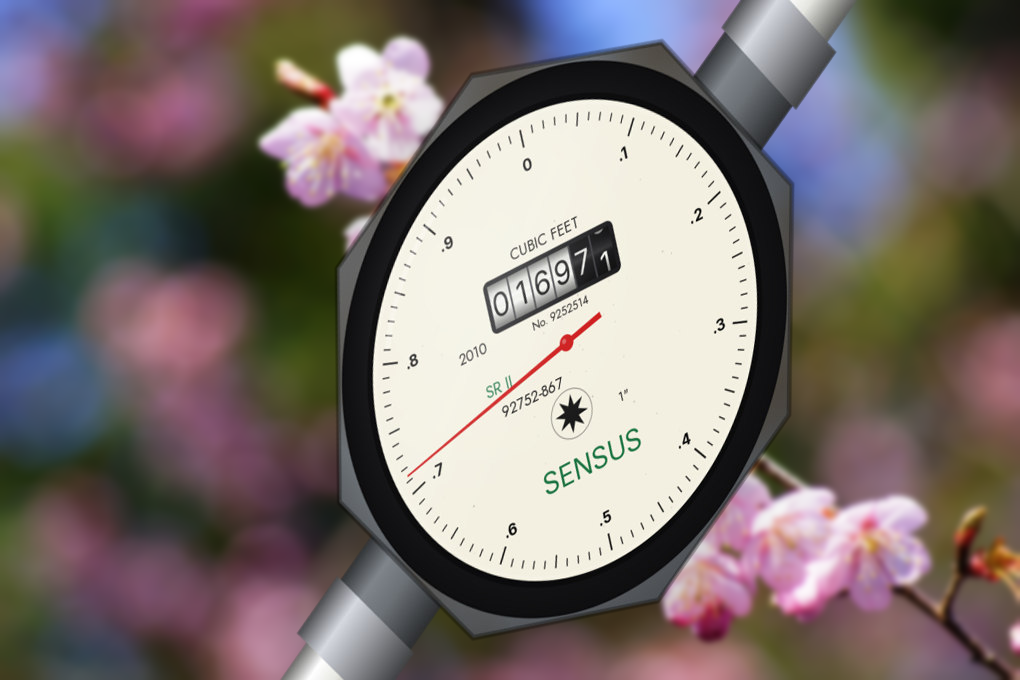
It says 16970.71
